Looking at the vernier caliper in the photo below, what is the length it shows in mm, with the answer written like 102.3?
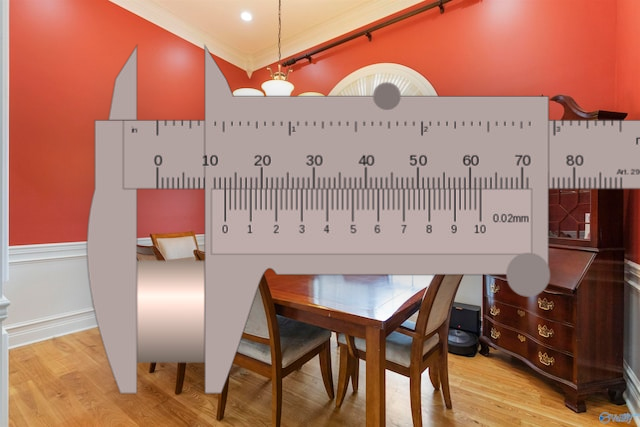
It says 13.0
